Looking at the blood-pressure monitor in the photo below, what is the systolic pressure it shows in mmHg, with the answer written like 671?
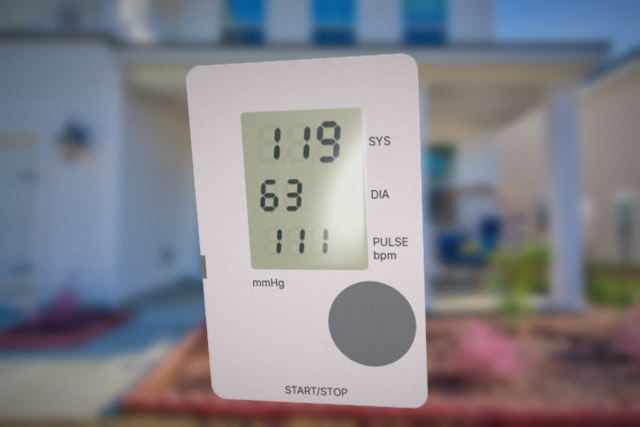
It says 119
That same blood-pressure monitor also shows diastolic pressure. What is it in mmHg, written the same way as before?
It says 63
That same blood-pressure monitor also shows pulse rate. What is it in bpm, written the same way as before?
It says 111
